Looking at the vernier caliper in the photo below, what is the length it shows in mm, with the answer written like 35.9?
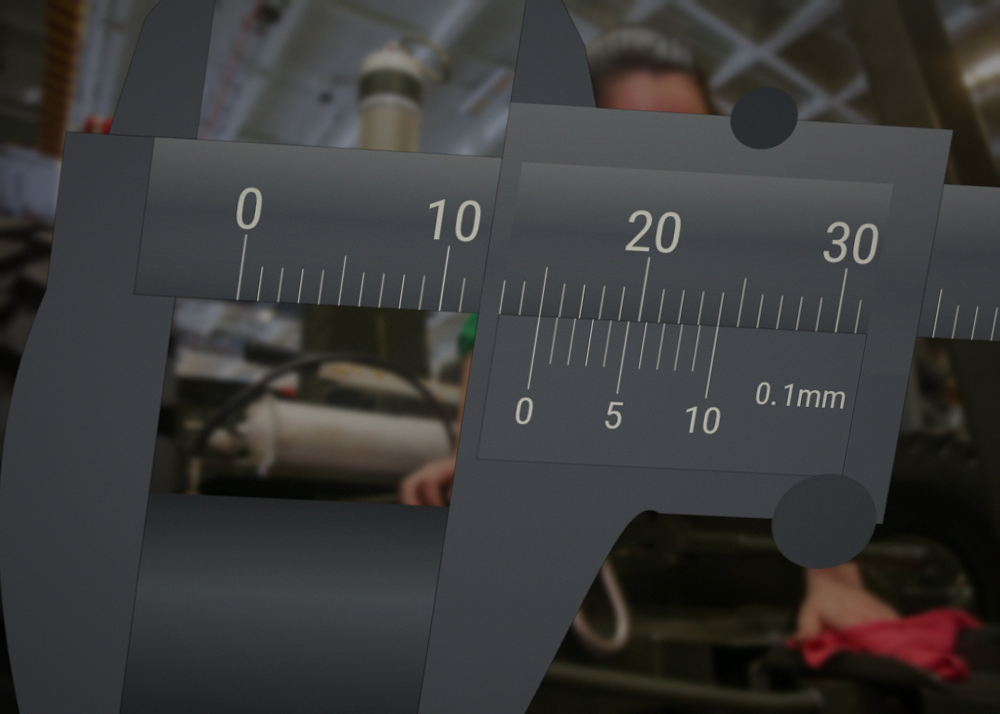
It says 15.0
